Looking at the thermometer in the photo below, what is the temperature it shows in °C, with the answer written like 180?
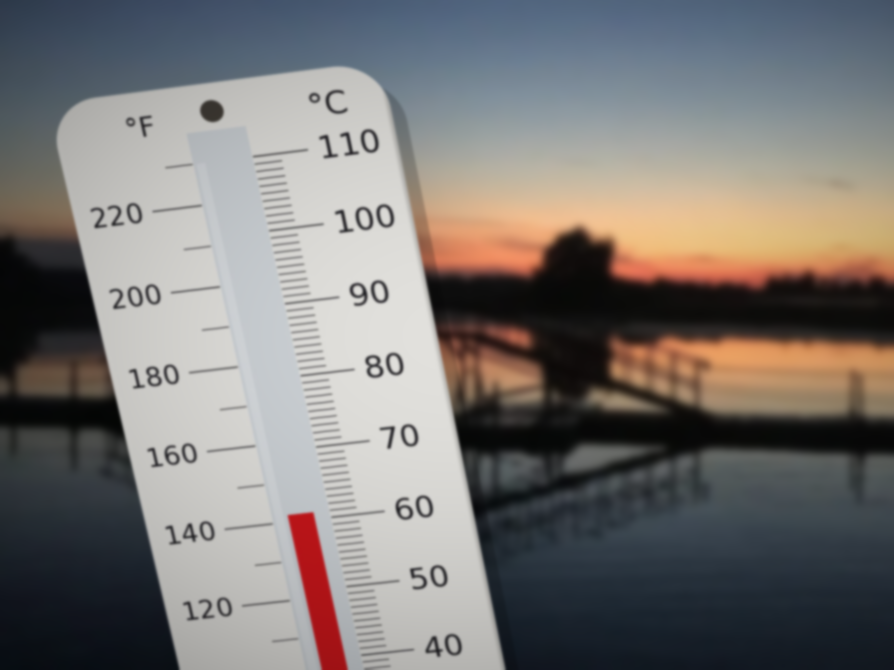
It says 61
